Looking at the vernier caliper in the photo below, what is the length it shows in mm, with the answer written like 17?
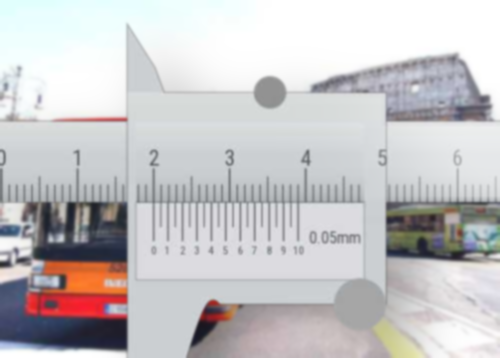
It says 20.0
